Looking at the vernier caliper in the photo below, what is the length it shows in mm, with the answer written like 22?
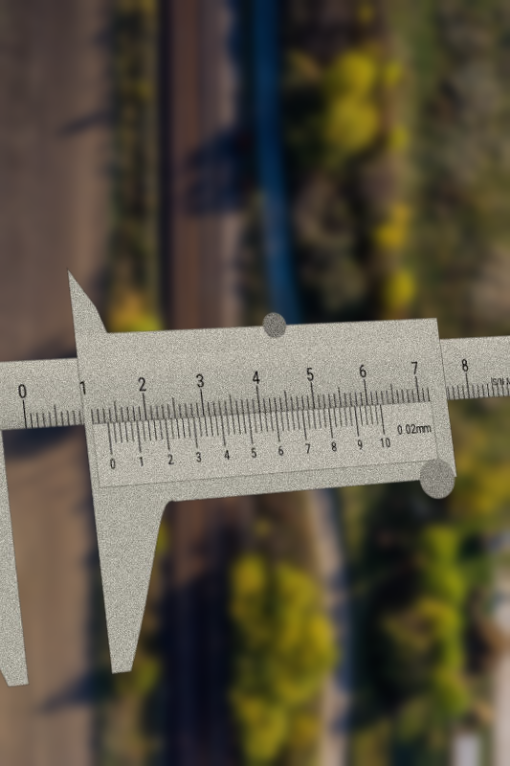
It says 13.5
